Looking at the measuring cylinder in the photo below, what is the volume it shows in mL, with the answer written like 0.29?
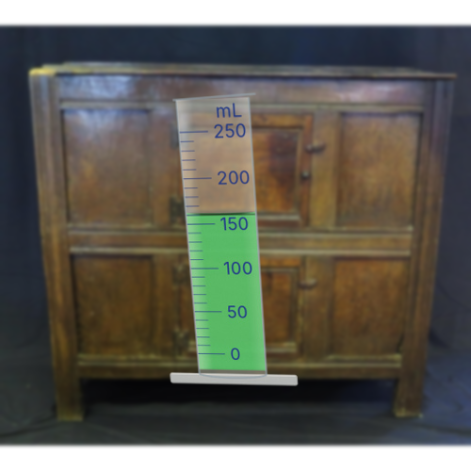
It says 160
